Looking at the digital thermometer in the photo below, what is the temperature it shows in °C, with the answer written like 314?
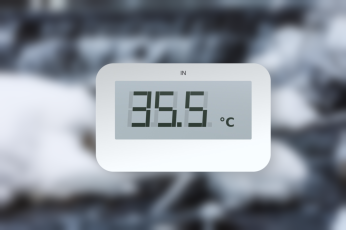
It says 35.5
